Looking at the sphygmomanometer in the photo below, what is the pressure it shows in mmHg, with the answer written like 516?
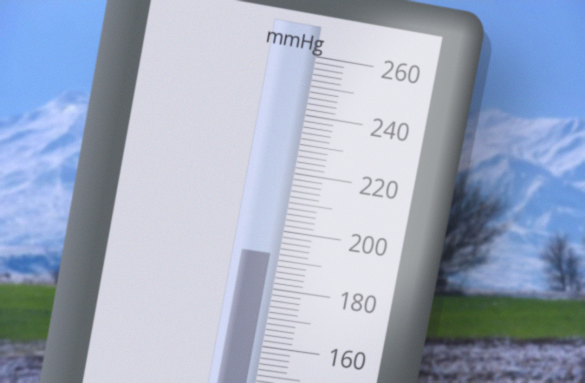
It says 192
